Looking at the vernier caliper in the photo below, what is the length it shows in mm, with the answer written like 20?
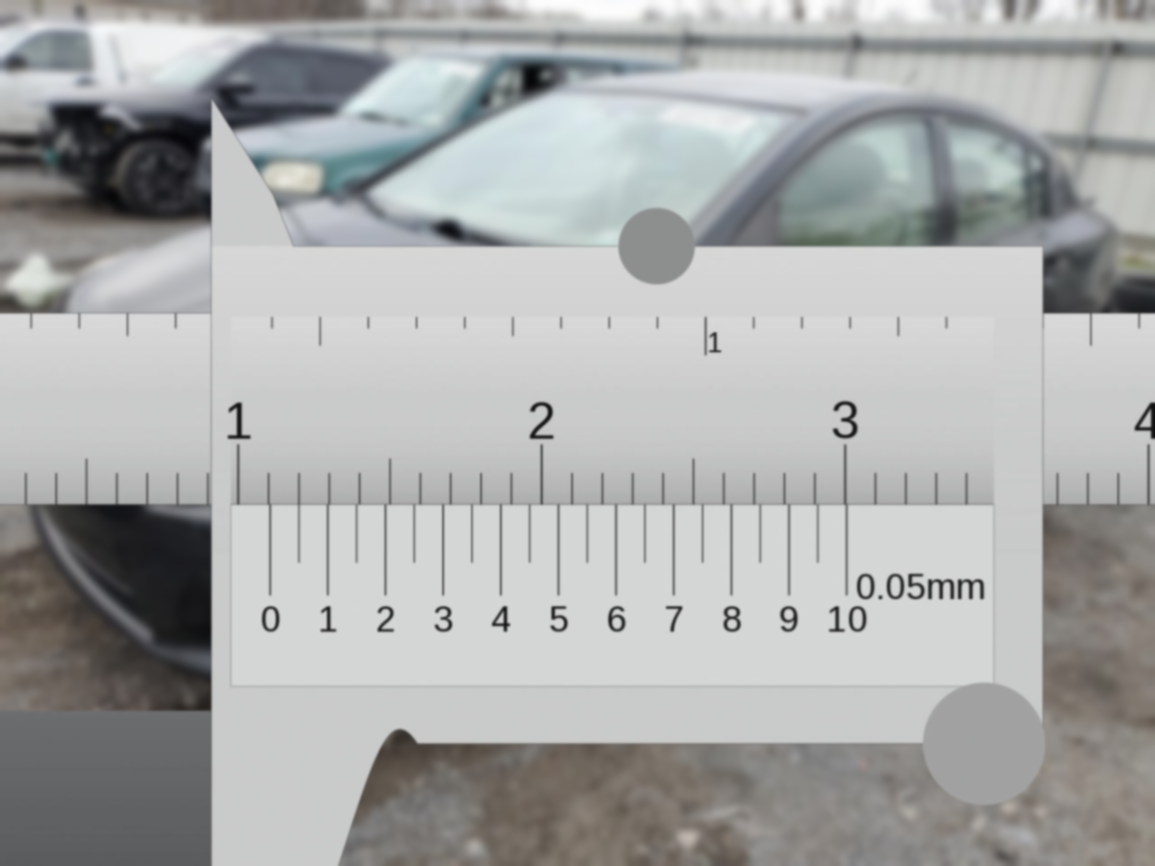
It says 11.05
